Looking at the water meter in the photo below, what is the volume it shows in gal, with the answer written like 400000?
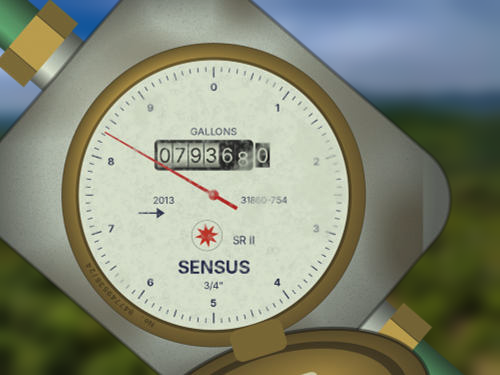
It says 793678.3
